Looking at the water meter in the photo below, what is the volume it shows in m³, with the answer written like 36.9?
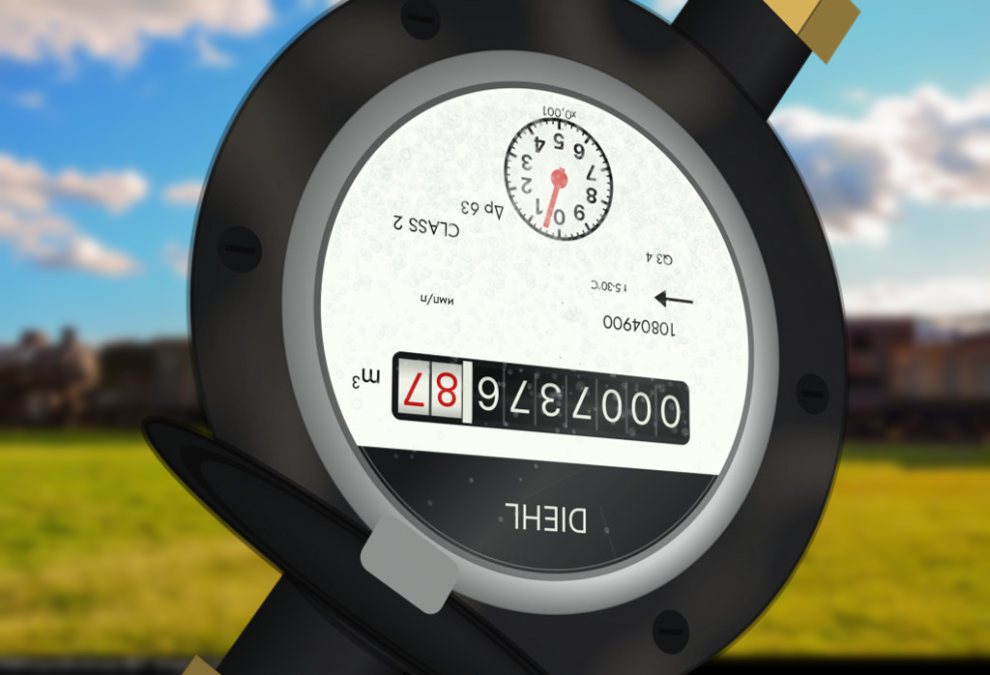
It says 7376.870
